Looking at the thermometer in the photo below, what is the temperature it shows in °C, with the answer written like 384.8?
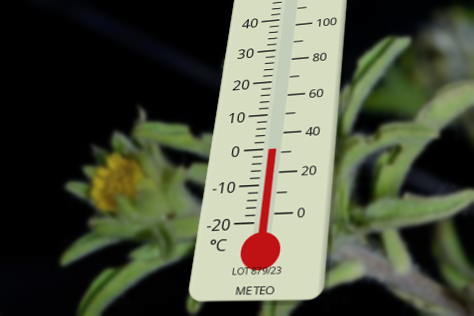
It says 0
